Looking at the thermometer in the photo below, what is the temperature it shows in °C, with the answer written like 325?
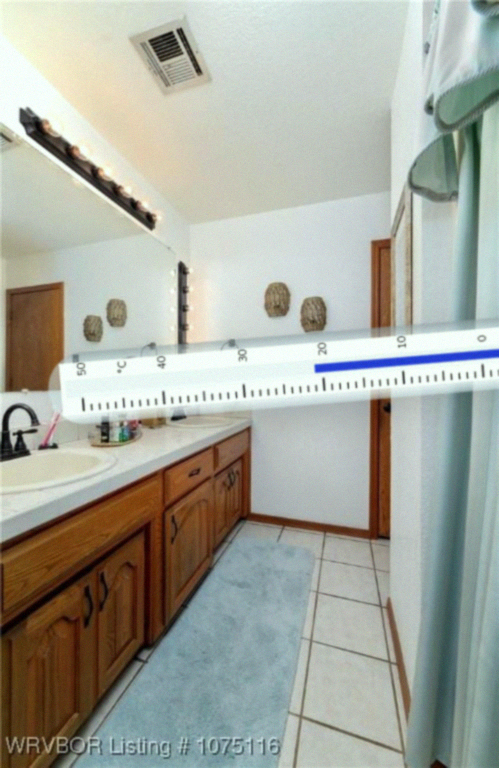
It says 21
